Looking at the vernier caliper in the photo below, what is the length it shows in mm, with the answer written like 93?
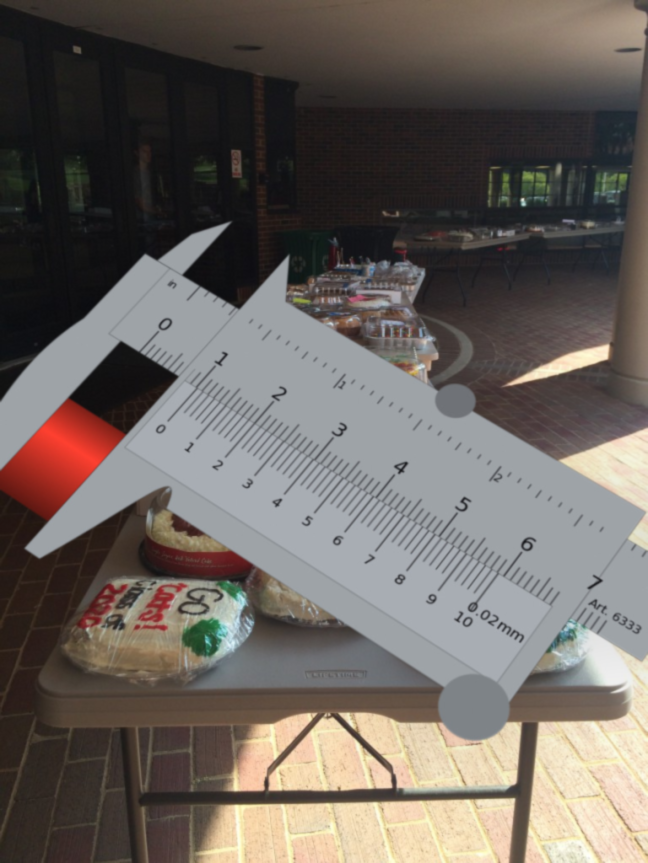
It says 10.2
